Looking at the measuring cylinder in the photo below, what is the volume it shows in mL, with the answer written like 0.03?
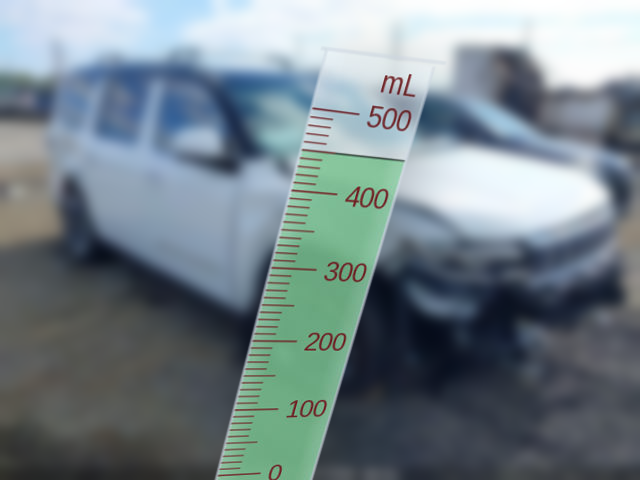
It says 450
